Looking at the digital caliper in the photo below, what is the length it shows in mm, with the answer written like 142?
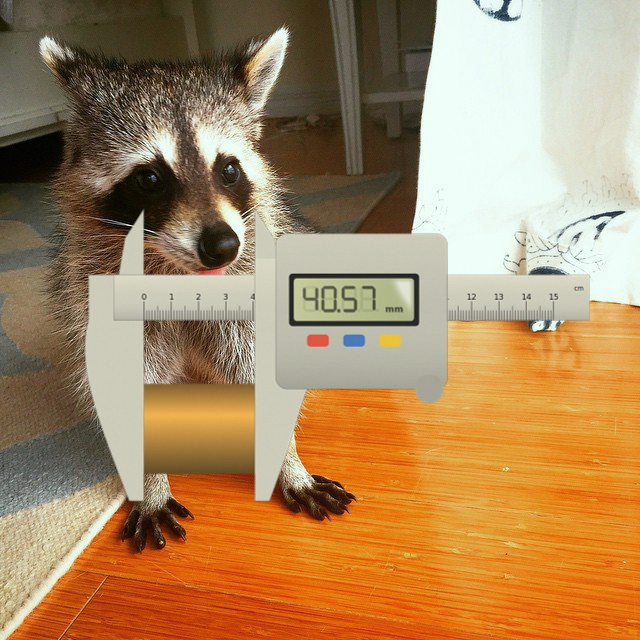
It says 40.57
